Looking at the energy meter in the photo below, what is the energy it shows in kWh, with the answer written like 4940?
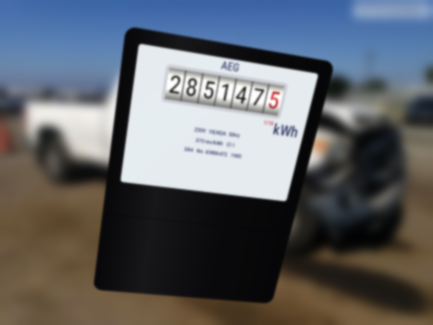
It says 285147.5
